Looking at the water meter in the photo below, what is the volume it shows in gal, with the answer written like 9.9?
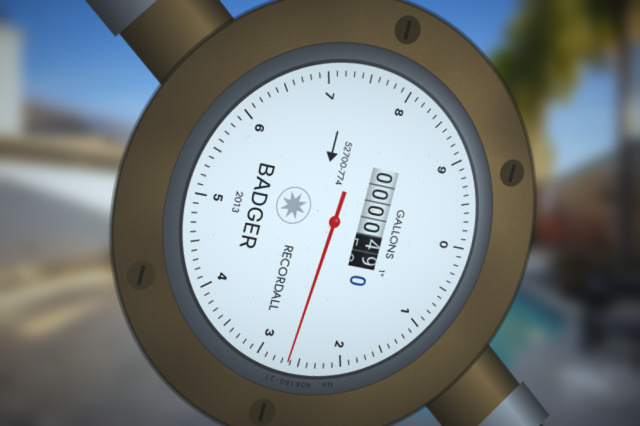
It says 492.6
